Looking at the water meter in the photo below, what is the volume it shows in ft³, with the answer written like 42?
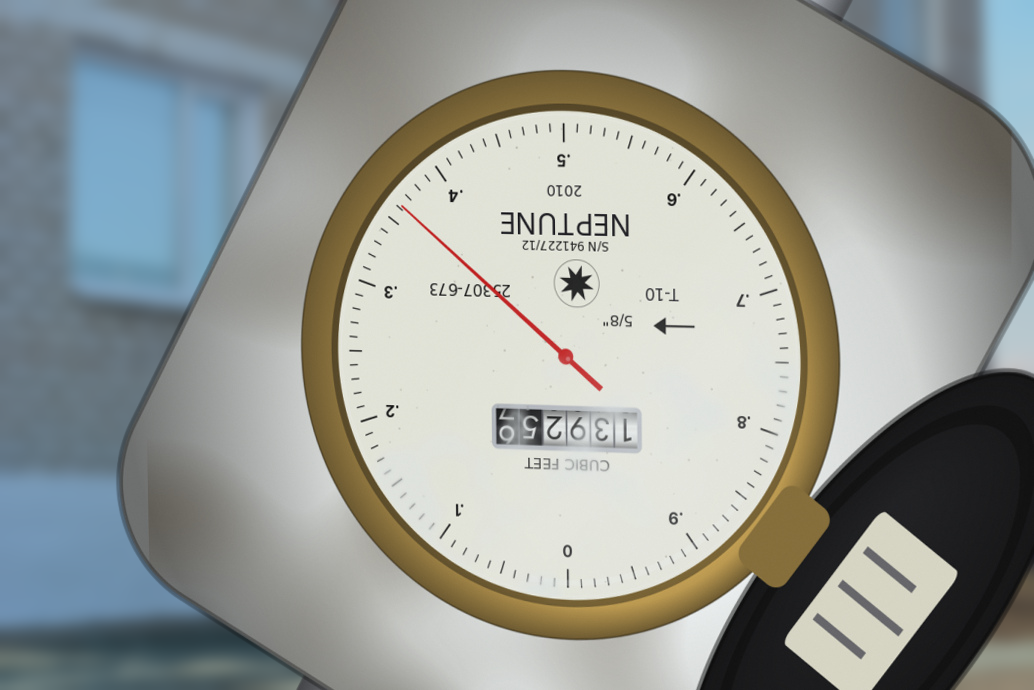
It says 139256.36
